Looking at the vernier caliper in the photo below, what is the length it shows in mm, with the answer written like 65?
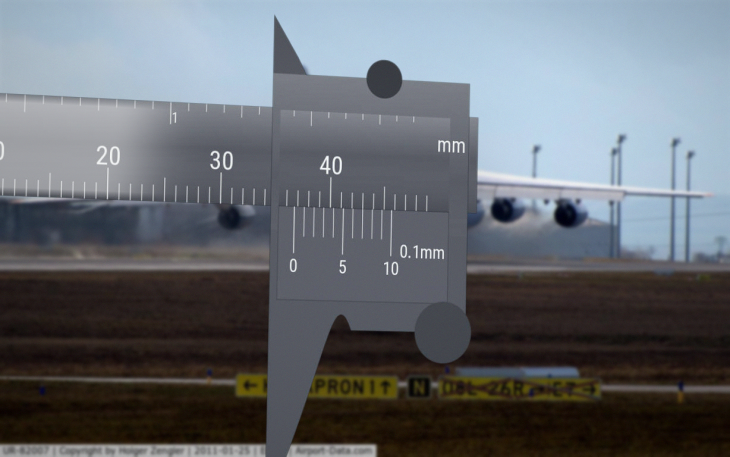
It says 36.7
